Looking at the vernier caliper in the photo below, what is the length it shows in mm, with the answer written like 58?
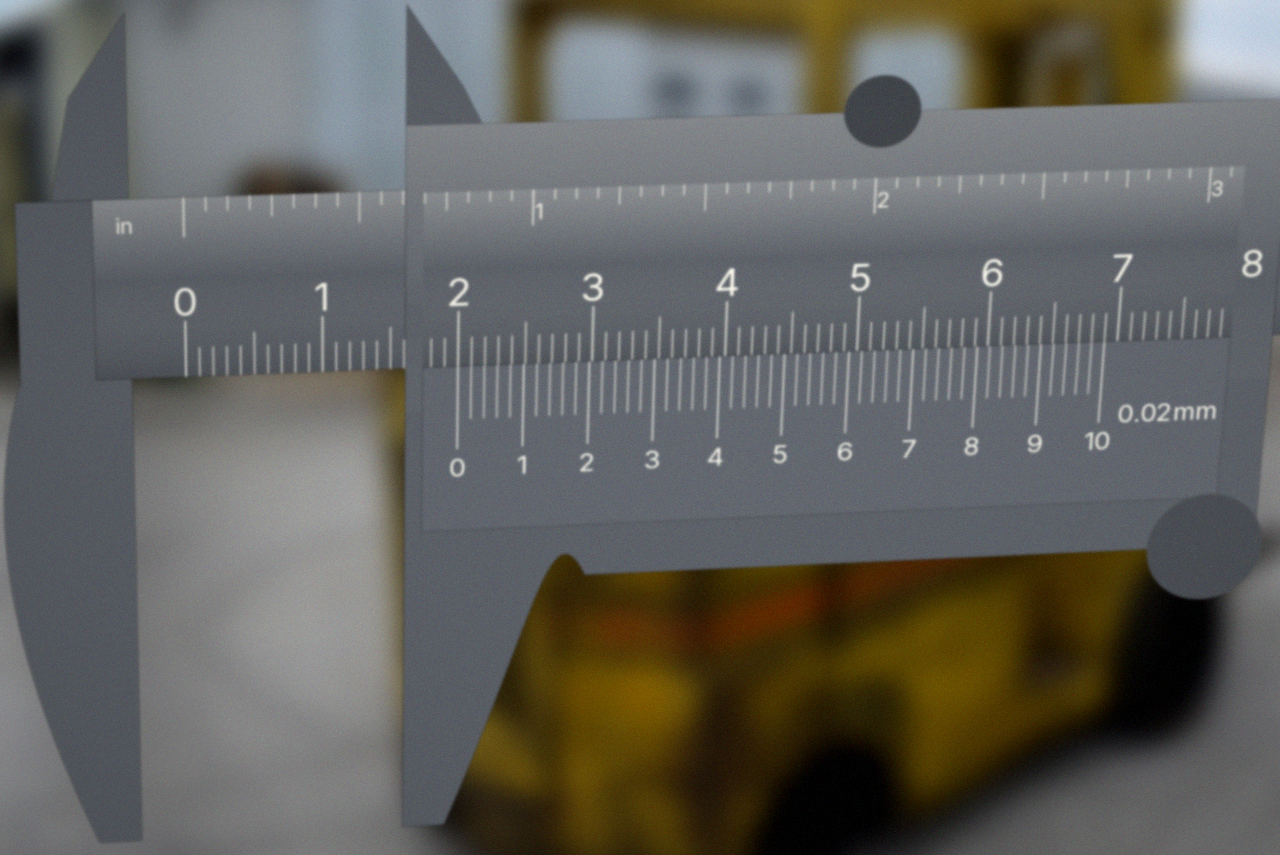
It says 20.0
